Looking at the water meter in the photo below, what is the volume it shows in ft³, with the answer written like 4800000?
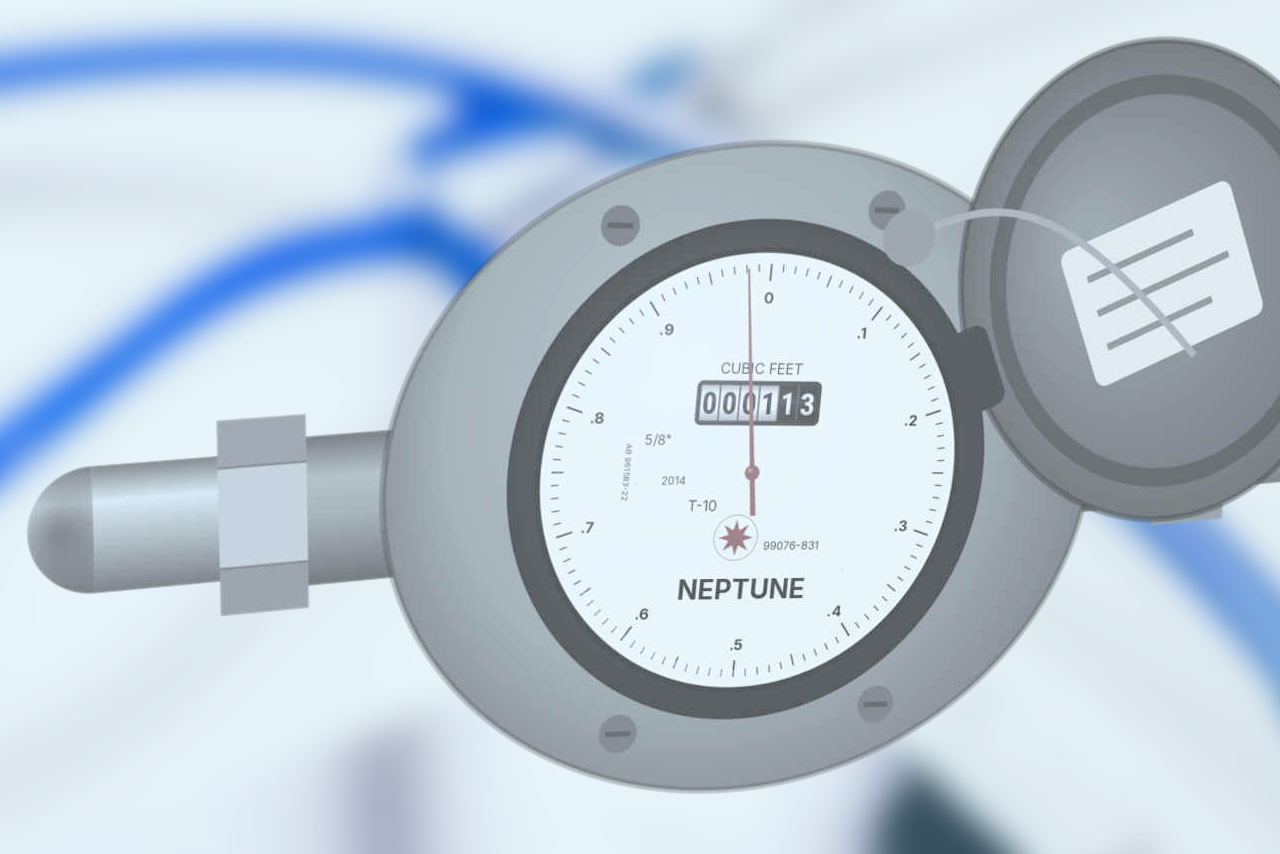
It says 112.98
